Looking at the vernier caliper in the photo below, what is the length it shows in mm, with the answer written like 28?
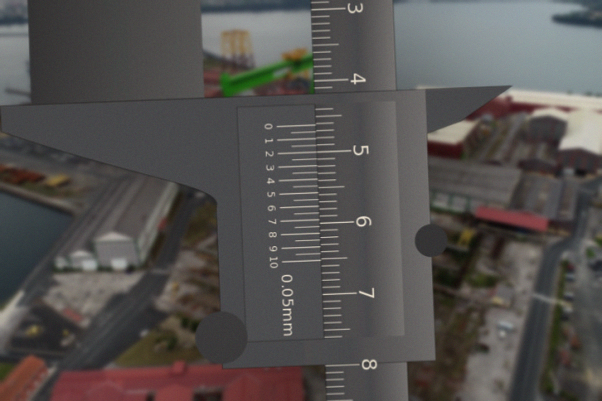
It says 46.2
